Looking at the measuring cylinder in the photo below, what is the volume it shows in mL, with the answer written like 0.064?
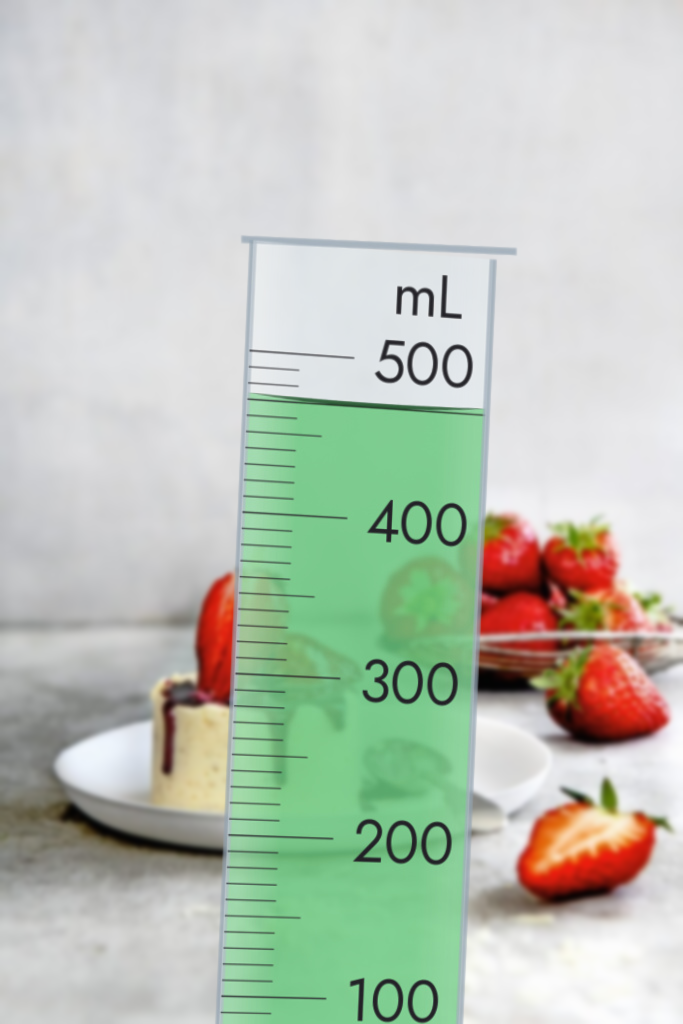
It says 470
